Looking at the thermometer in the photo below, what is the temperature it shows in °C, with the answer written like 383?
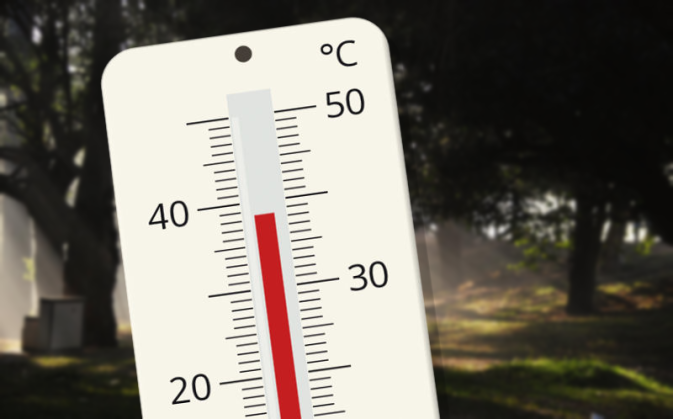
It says 38.5
